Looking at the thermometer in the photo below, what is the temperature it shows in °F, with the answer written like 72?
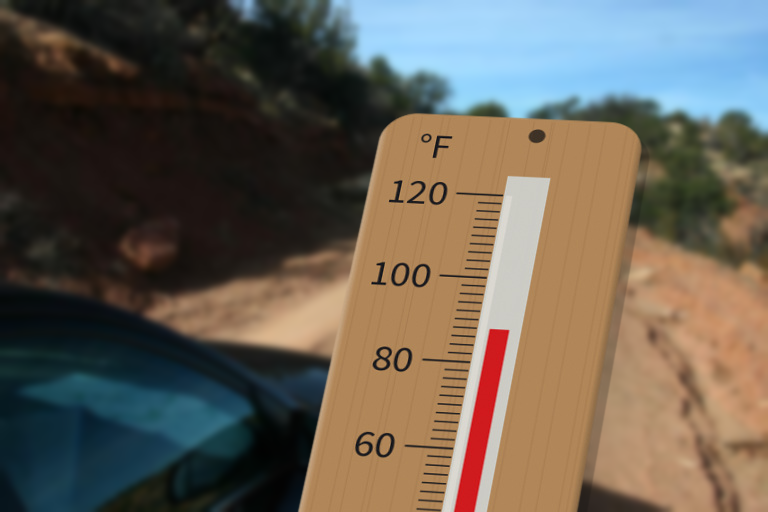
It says 88
